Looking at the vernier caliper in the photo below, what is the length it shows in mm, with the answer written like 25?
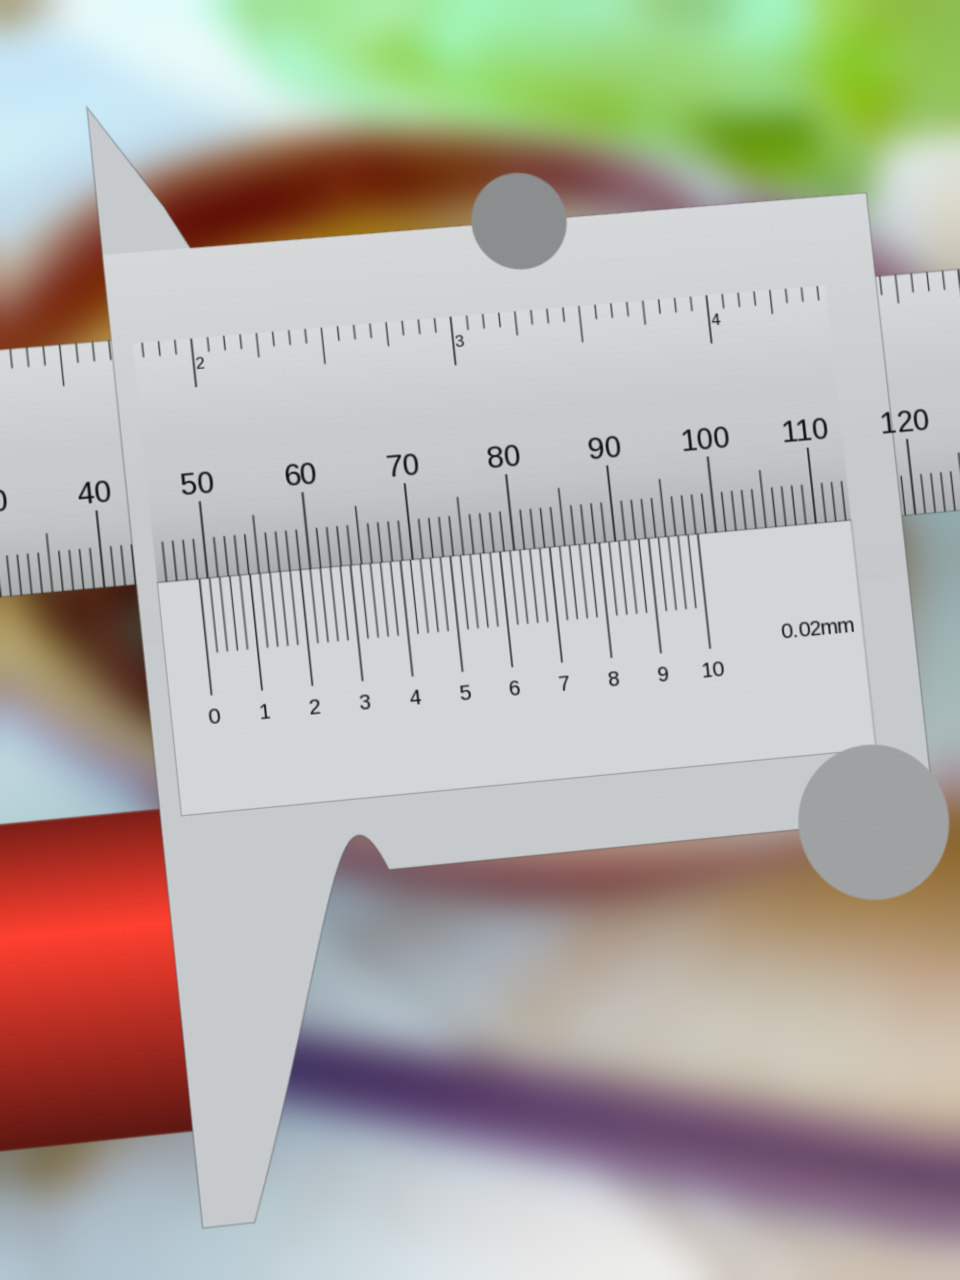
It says 49.2
